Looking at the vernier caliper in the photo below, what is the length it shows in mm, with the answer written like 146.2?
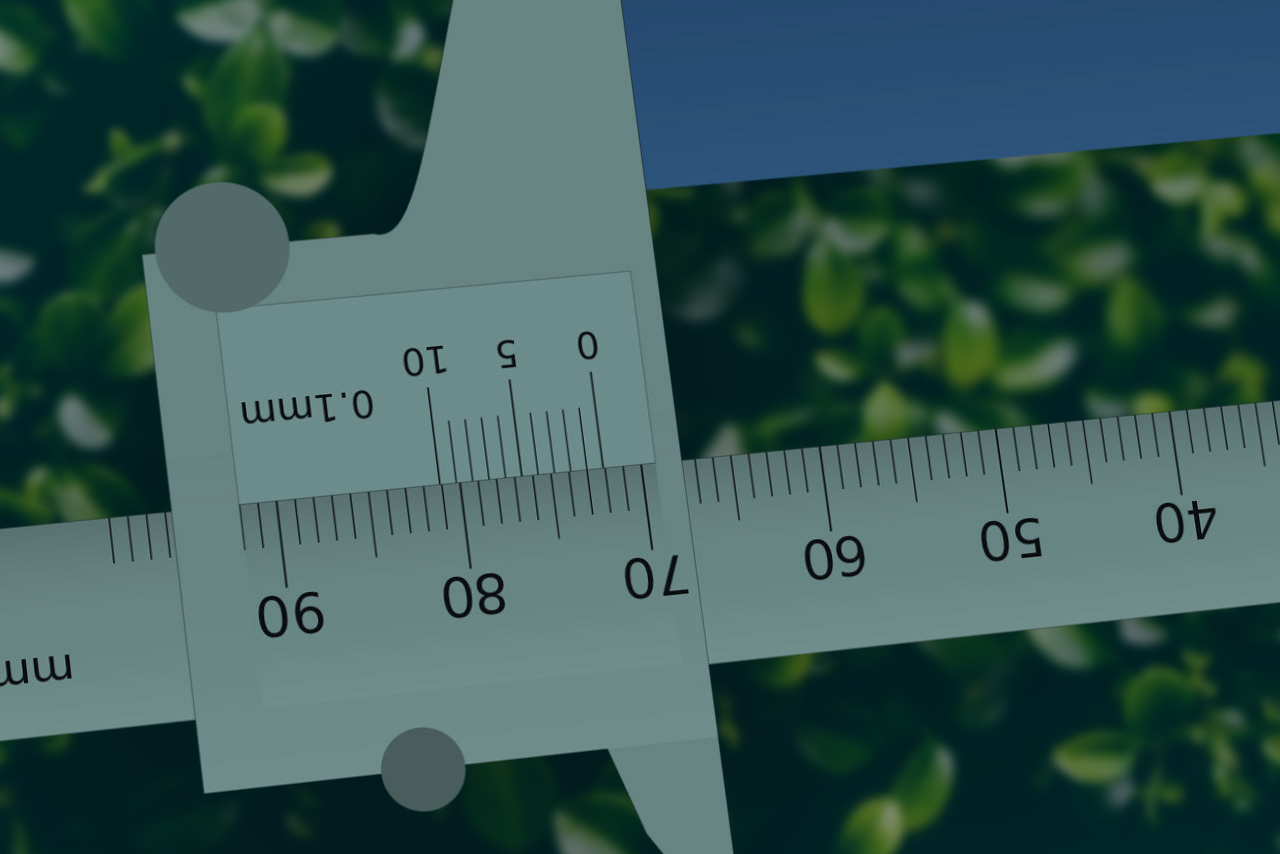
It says 72.1
